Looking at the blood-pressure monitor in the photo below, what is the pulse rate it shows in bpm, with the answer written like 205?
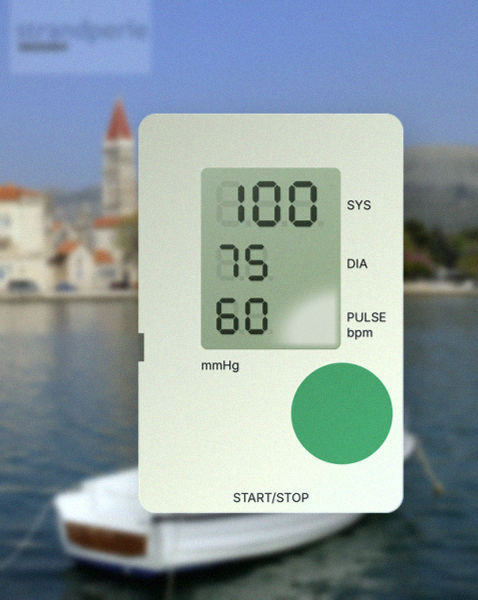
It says 60
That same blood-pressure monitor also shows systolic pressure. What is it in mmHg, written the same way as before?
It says 100
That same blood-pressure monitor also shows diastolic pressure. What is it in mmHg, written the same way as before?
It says 75
